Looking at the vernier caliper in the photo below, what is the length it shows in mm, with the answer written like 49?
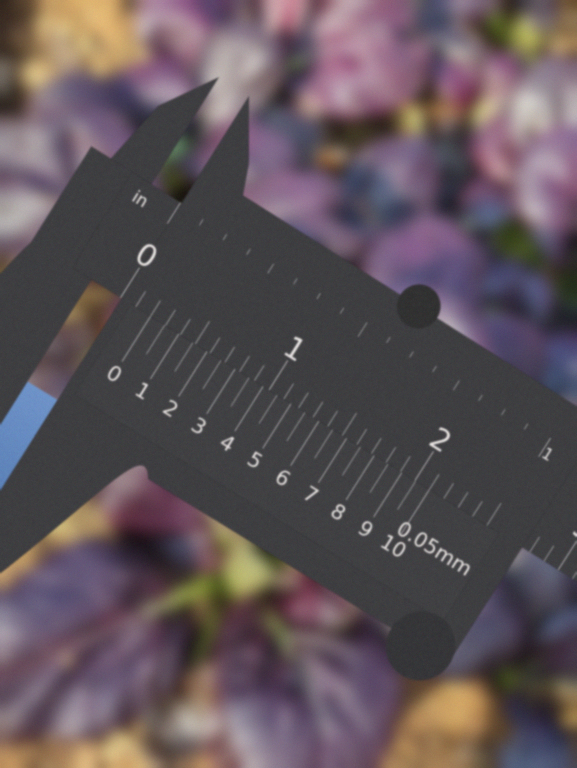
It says 2.0
